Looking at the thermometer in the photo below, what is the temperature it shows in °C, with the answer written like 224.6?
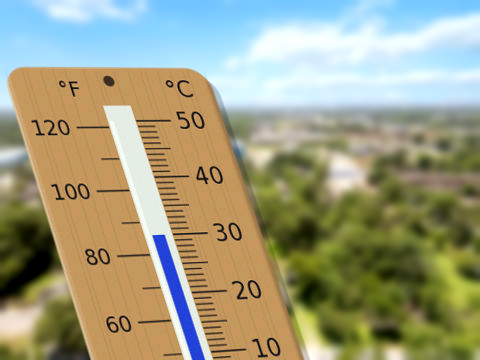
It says 30
